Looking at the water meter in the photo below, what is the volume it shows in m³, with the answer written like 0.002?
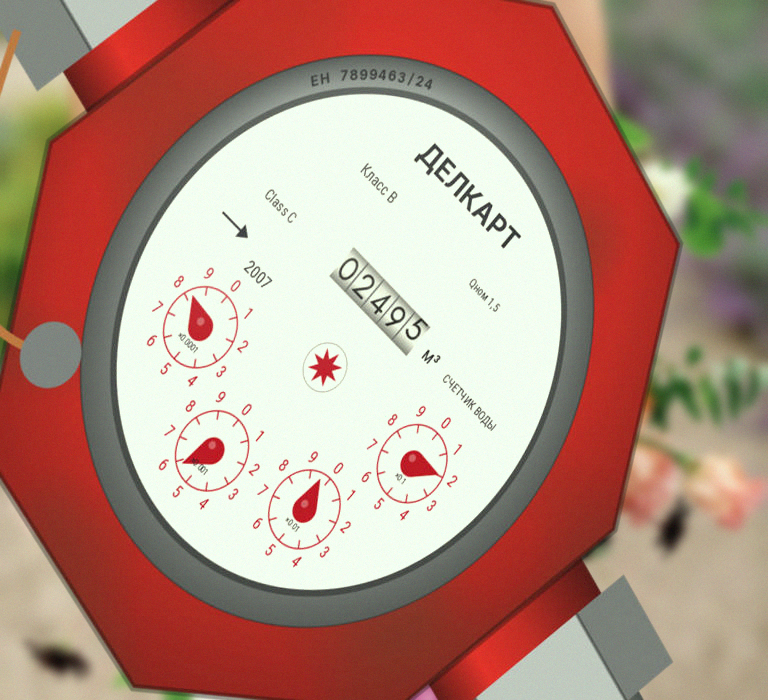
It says 2495.1958
